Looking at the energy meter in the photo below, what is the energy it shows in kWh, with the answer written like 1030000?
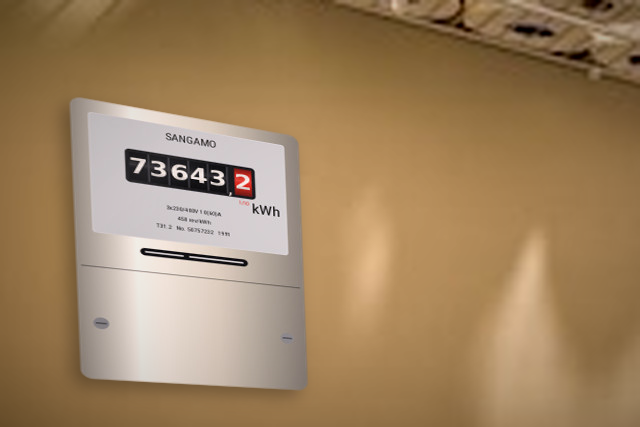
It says 73643.2
